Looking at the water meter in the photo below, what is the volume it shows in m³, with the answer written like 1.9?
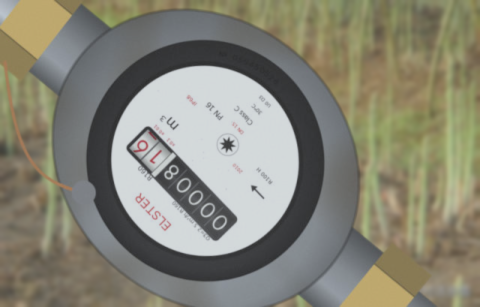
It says 8.16
